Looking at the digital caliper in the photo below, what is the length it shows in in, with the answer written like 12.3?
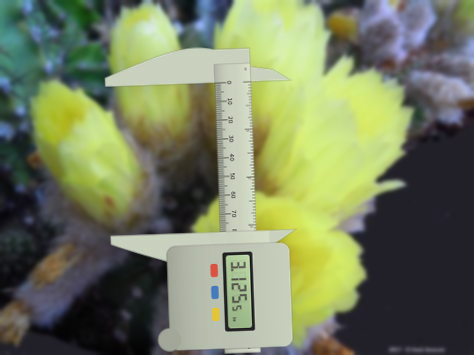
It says 3.1255
